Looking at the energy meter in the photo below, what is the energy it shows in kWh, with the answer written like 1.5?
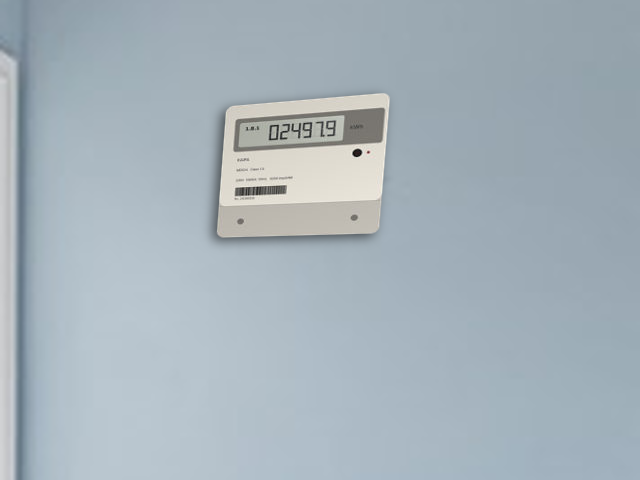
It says 2497.9
